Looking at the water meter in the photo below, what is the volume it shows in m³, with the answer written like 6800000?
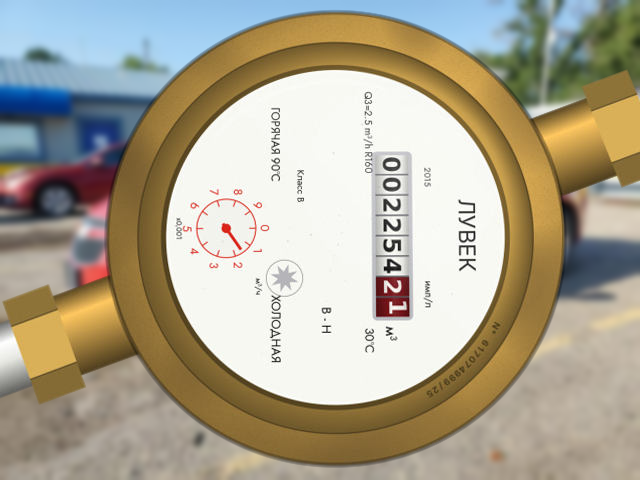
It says 2254.211
